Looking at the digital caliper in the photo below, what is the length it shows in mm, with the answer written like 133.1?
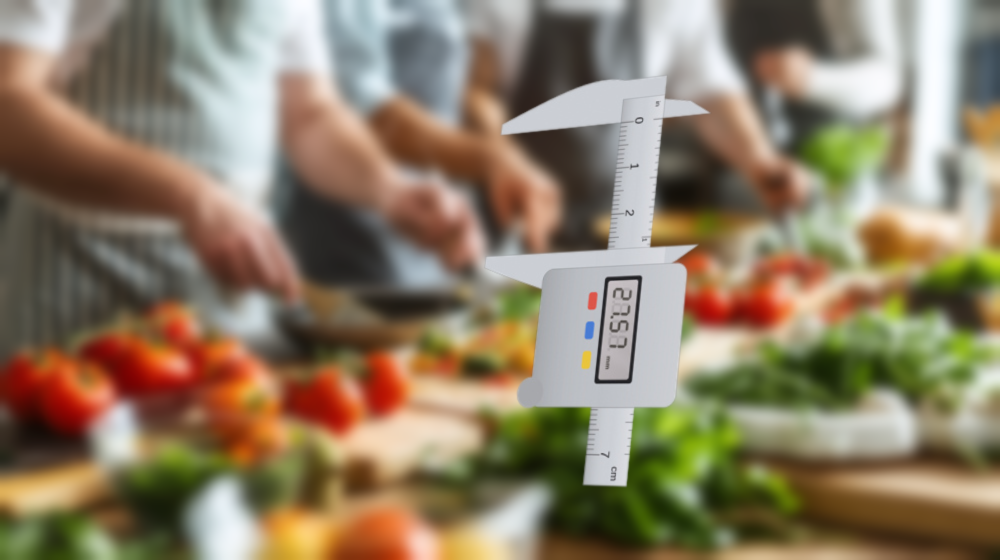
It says 27.57
